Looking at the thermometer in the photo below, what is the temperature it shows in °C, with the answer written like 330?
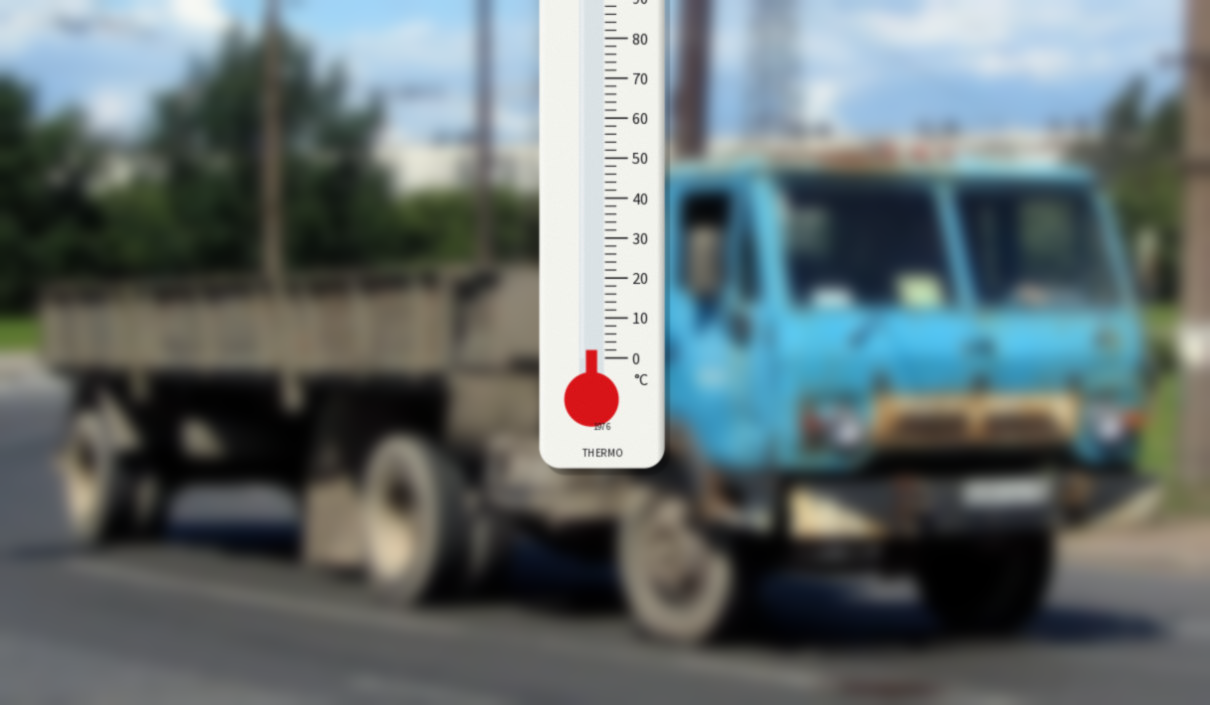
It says 2
